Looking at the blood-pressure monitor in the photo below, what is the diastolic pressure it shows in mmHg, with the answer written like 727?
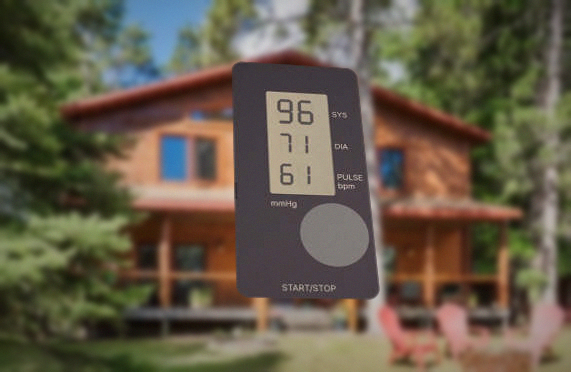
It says 71
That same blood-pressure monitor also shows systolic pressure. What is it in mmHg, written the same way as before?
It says 96
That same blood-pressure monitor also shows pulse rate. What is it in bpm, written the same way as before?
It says 61
